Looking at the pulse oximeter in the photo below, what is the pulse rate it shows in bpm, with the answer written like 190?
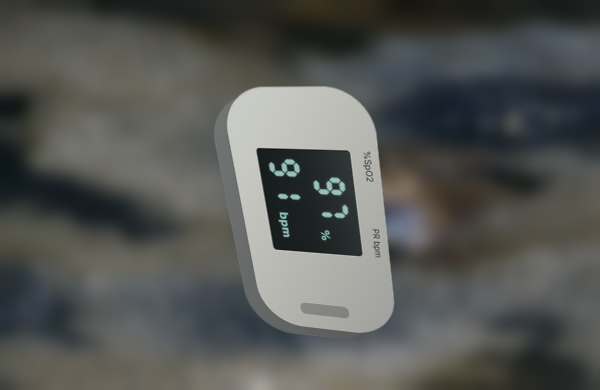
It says 91
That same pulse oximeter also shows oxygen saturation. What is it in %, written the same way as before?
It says 97
